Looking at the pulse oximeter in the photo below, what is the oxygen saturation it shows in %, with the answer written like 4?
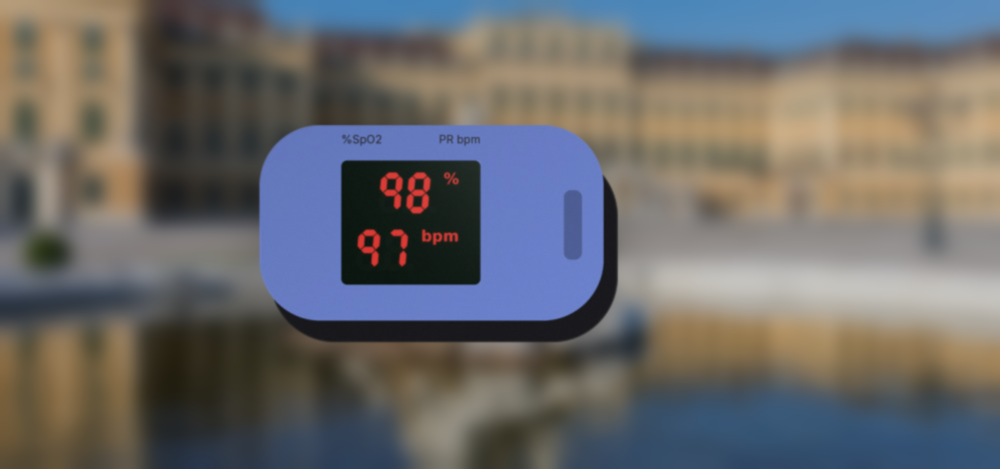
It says 98
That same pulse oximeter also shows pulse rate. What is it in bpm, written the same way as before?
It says 97
